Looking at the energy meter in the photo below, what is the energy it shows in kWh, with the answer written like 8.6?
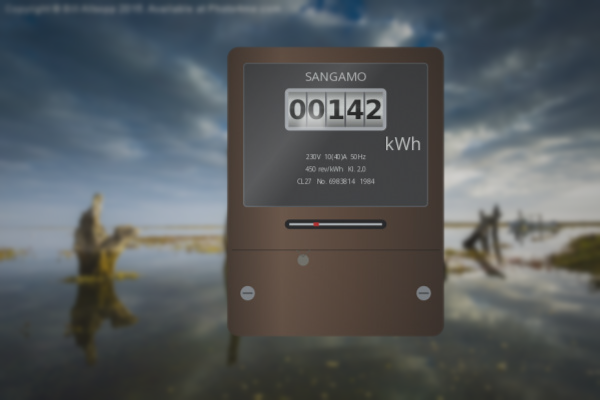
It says 142
